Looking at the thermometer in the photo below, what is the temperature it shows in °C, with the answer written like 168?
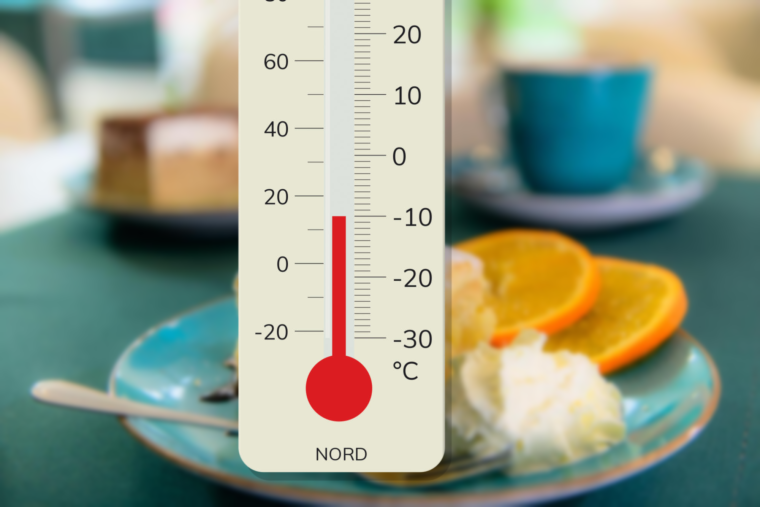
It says -10
